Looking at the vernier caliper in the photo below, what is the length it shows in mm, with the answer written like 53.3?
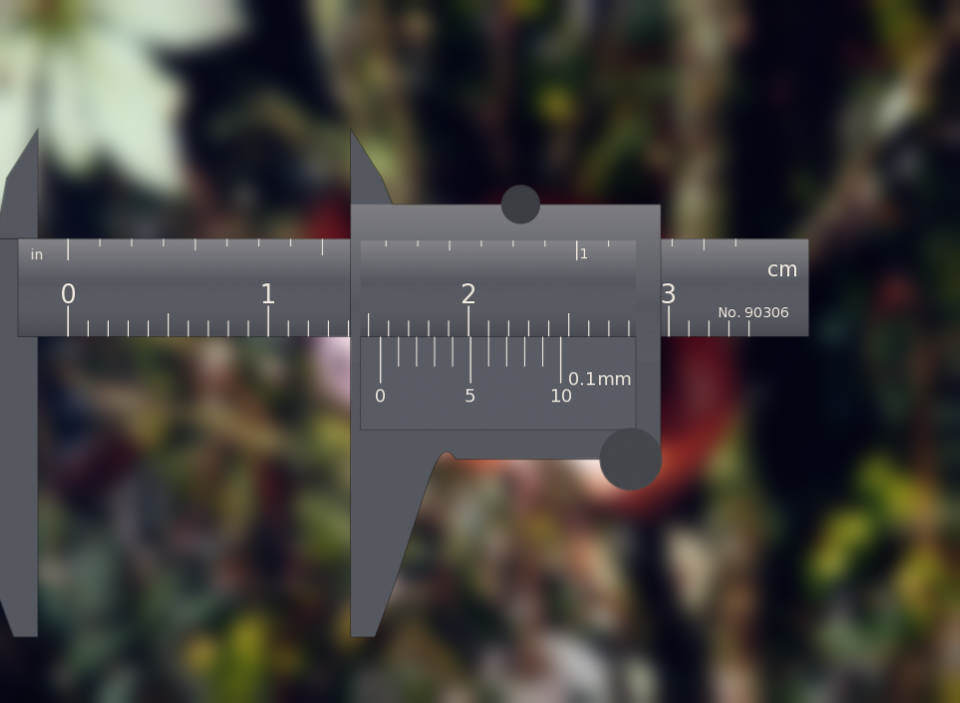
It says 15.6
